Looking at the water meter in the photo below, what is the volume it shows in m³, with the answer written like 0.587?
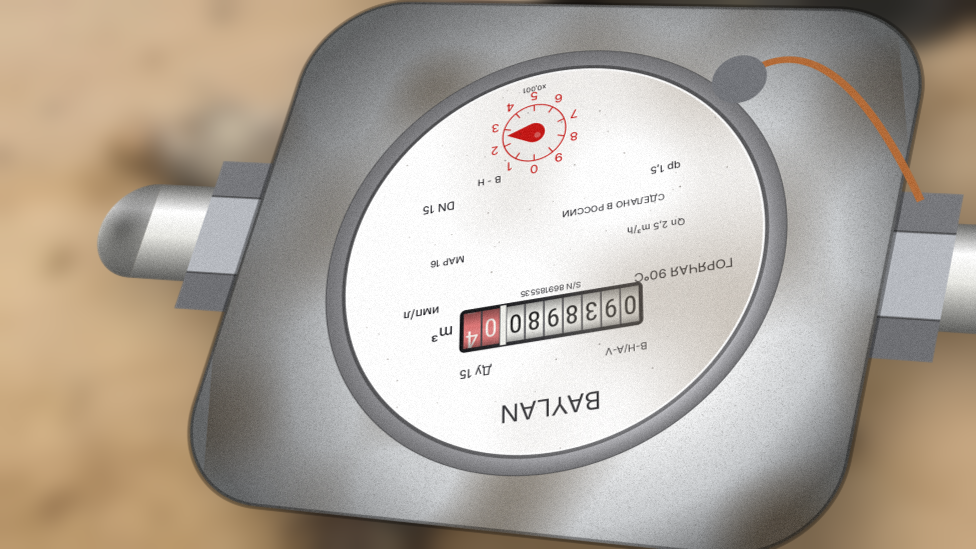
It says 938980.042
